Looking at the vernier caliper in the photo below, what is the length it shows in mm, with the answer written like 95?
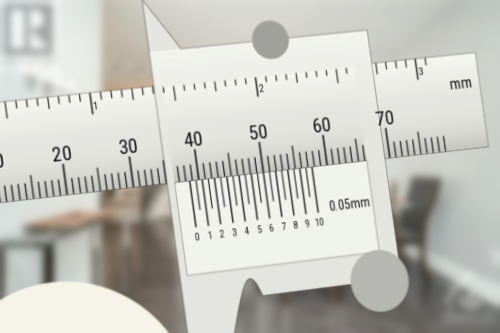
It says 38.6
